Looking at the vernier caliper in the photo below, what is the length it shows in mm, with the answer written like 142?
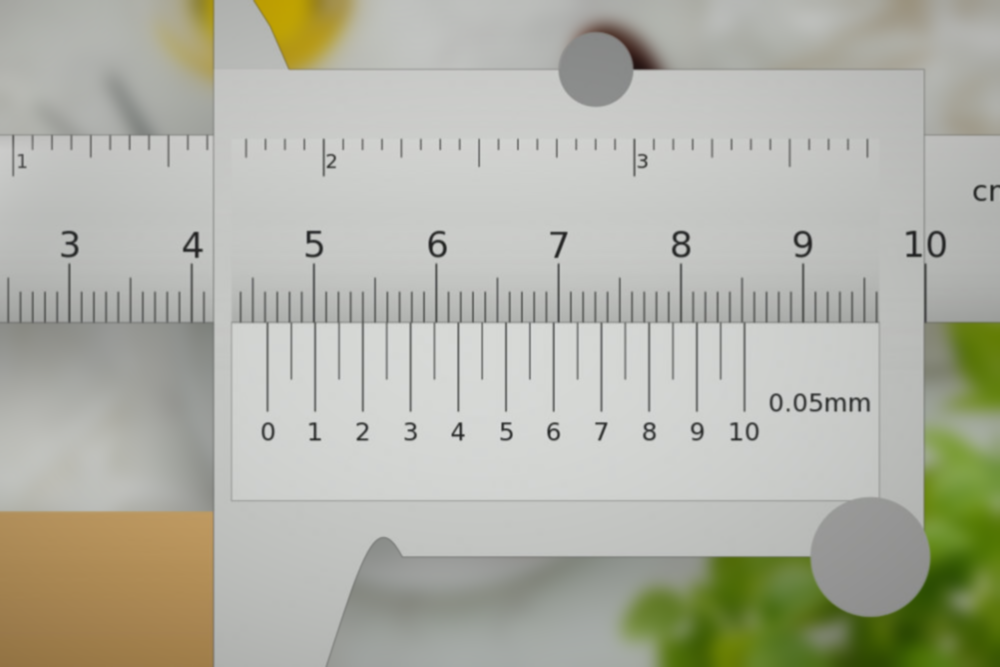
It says 46.2
